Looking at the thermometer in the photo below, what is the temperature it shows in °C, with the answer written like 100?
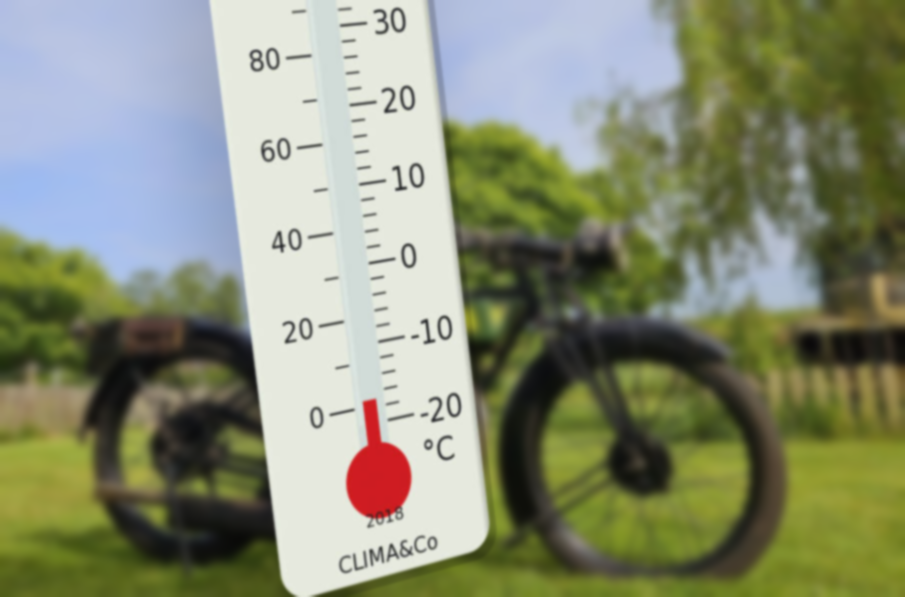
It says -17
